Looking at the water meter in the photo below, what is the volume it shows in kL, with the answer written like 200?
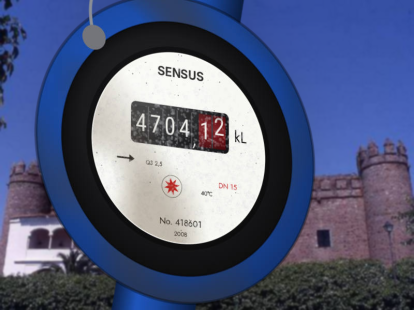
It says 4704.12
